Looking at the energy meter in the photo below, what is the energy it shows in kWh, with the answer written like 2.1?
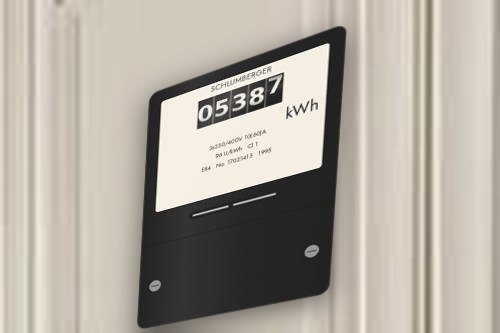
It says 5387
